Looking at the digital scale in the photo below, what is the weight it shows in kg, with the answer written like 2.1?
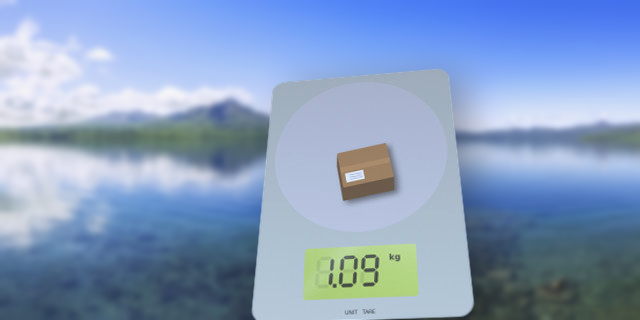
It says 1.09
